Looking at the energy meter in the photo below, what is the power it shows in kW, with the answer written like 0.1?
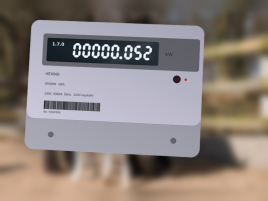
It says 0.052
